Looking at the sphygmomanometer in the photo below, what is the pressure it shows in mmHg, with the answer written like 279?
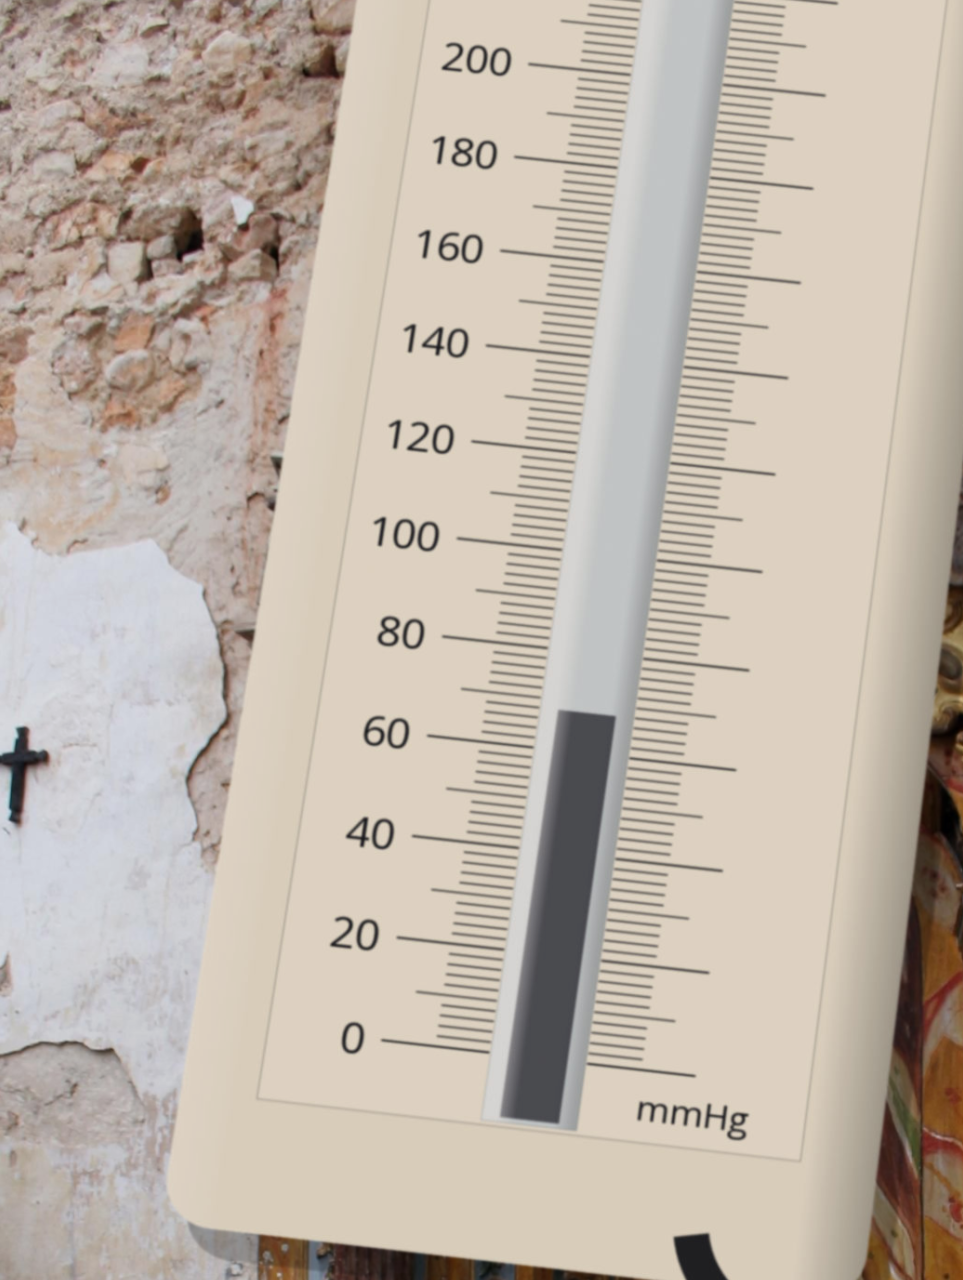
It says 68
